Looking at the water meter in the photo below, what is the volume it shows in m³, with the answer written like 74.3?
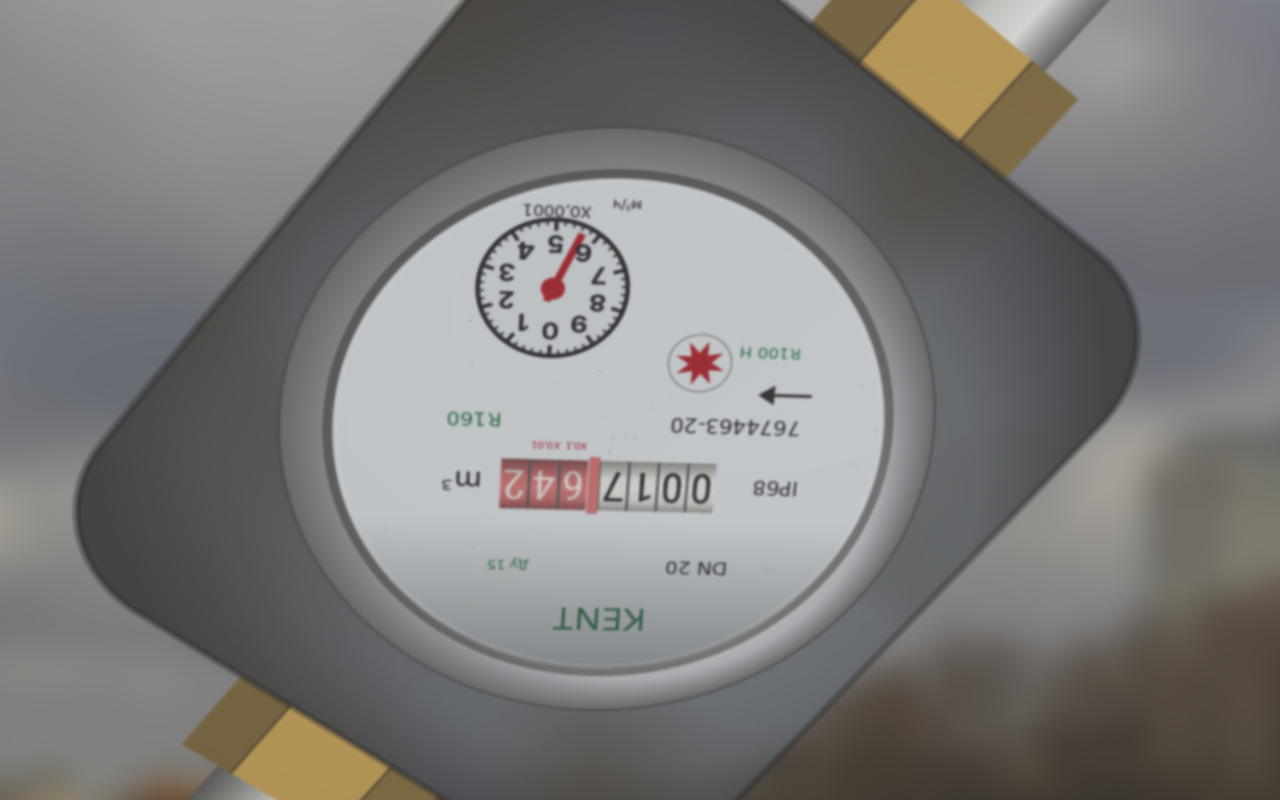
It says 17.6425
